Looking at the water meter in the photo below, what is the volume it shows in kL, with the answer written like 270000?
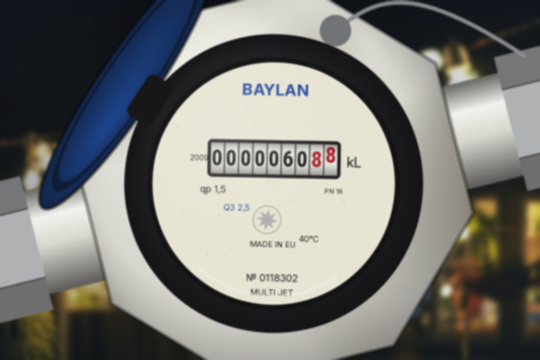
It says 60.88
